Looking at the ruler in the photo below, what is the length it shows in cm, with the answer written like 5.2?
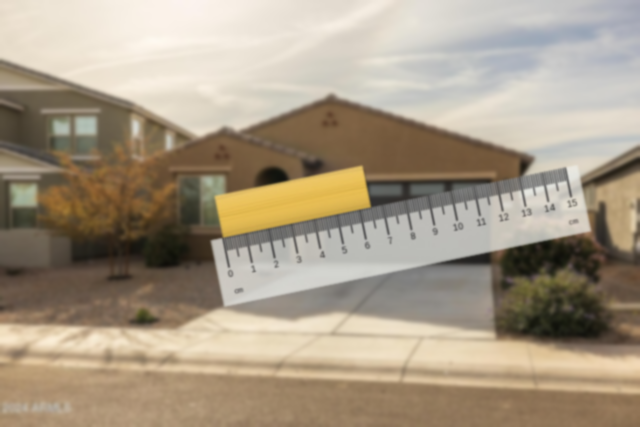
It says 6.5
